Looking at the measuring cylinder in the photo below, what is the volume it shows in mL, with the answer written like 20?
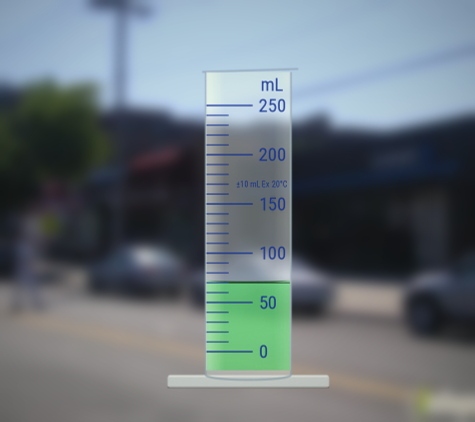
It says 70
